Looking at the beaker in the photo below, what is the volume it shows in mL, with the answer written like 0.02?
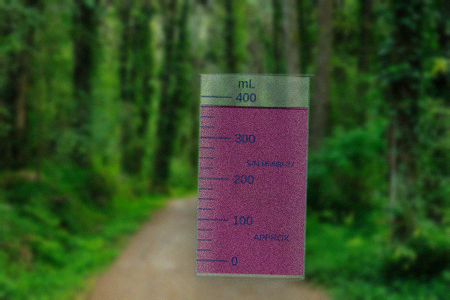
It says 375
